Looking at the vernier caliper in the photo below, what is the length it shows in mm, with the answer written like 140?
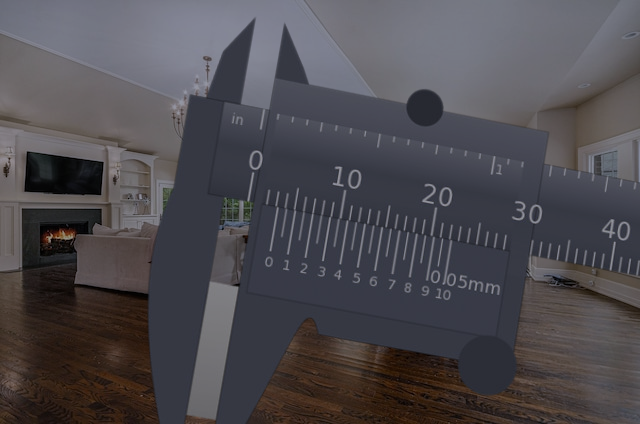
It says 3.2
